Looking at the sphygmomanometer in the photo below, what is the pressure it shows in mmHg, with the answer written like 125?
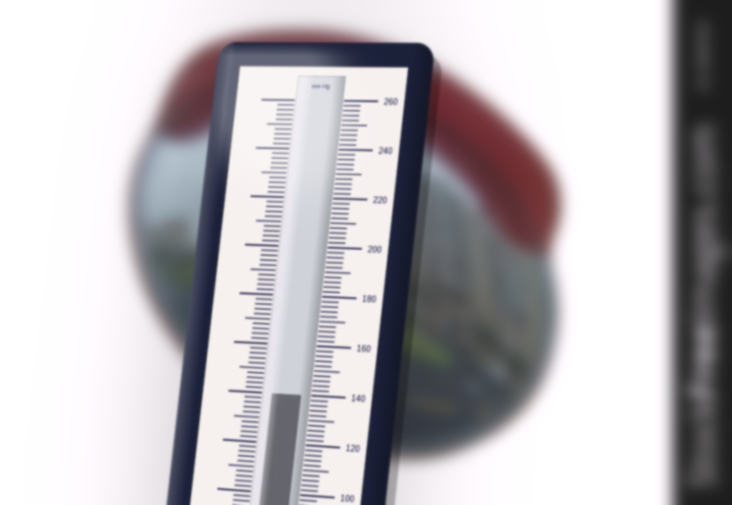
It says 140
